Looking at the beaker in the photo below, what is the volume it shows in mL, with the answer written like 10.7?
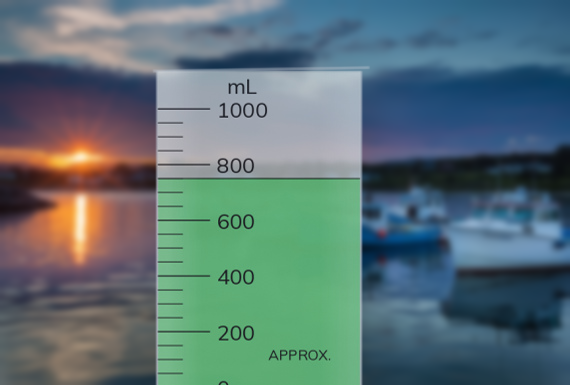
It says 750
